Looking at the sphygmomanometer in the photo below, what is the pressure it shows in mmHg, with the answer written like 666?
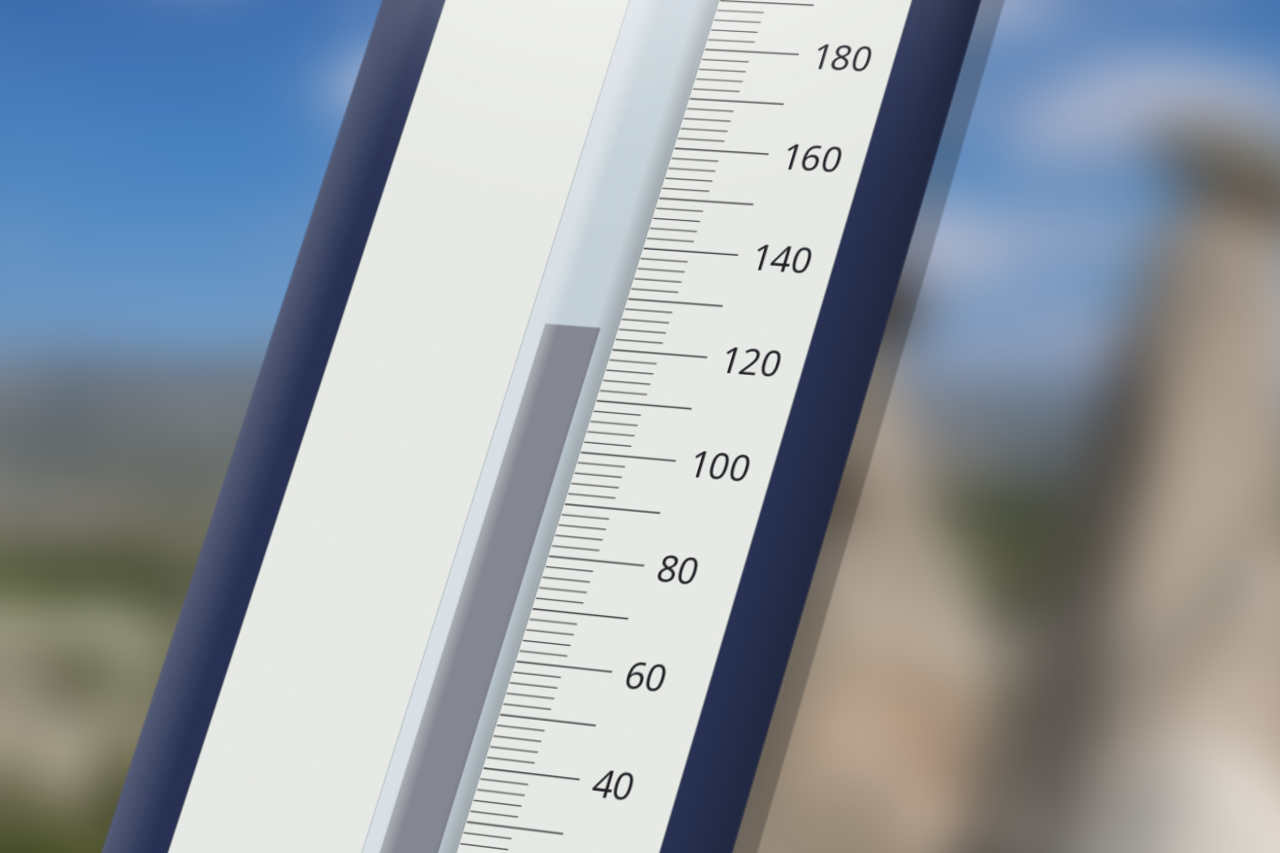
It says 124
